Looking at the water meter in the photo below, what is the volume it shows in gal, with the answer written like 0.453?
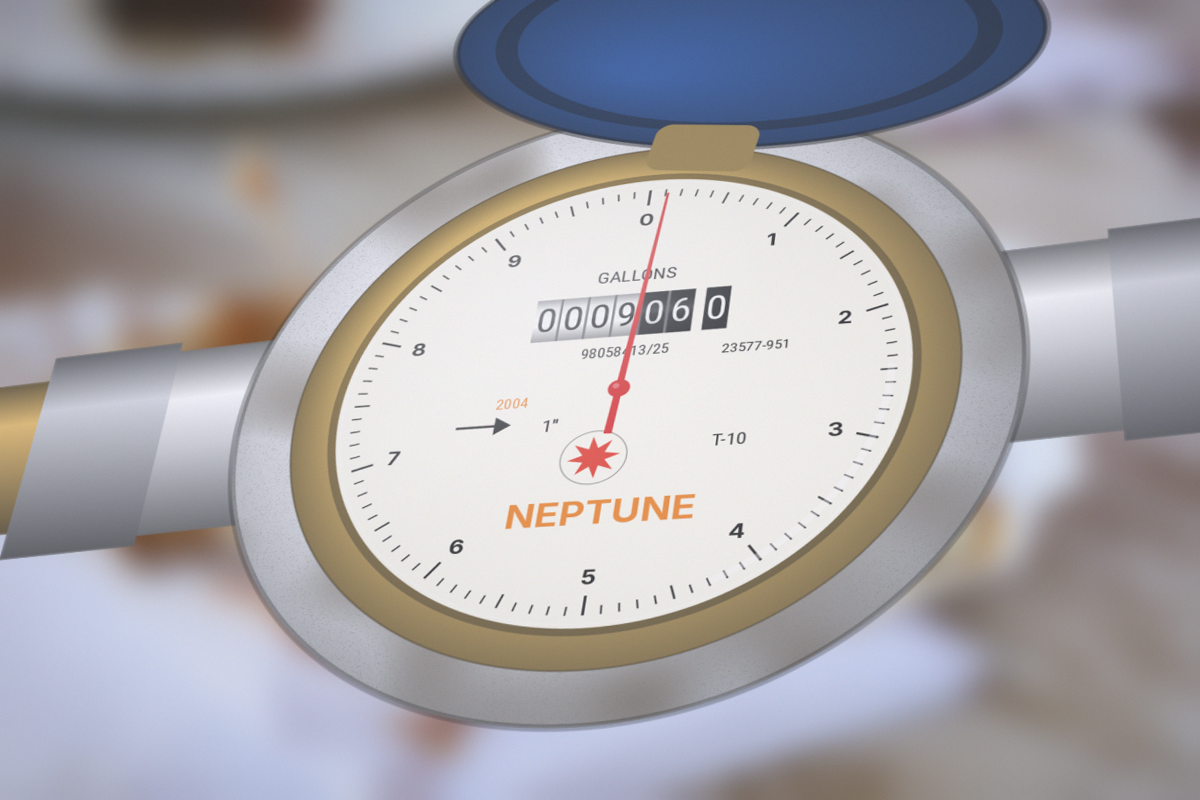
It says 9060.1
